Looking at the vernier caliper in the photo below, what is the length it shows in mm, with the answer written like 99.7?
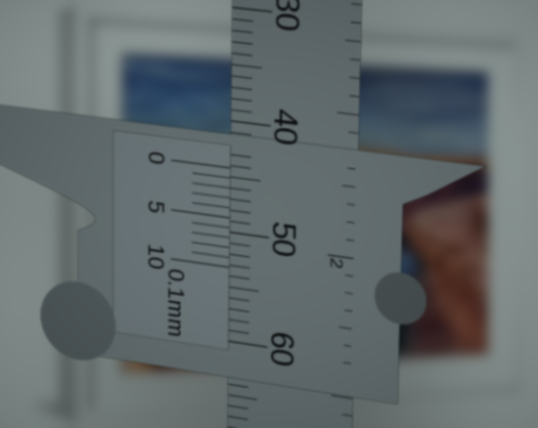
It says 44.2
